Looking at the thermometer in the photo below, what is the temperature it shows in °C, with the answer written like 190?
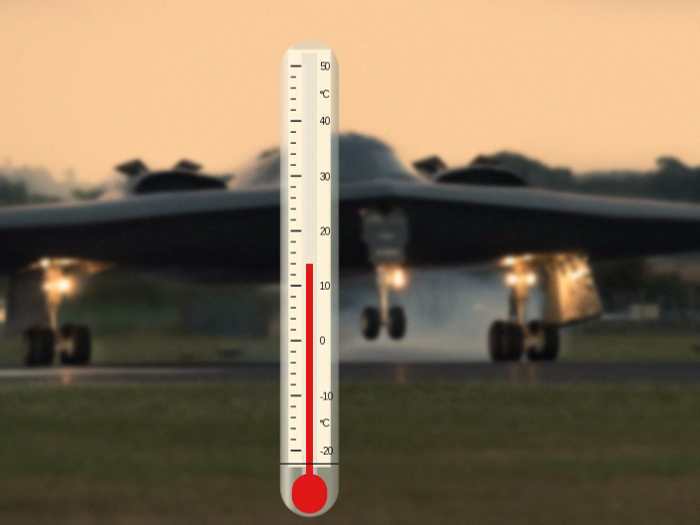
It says 14
